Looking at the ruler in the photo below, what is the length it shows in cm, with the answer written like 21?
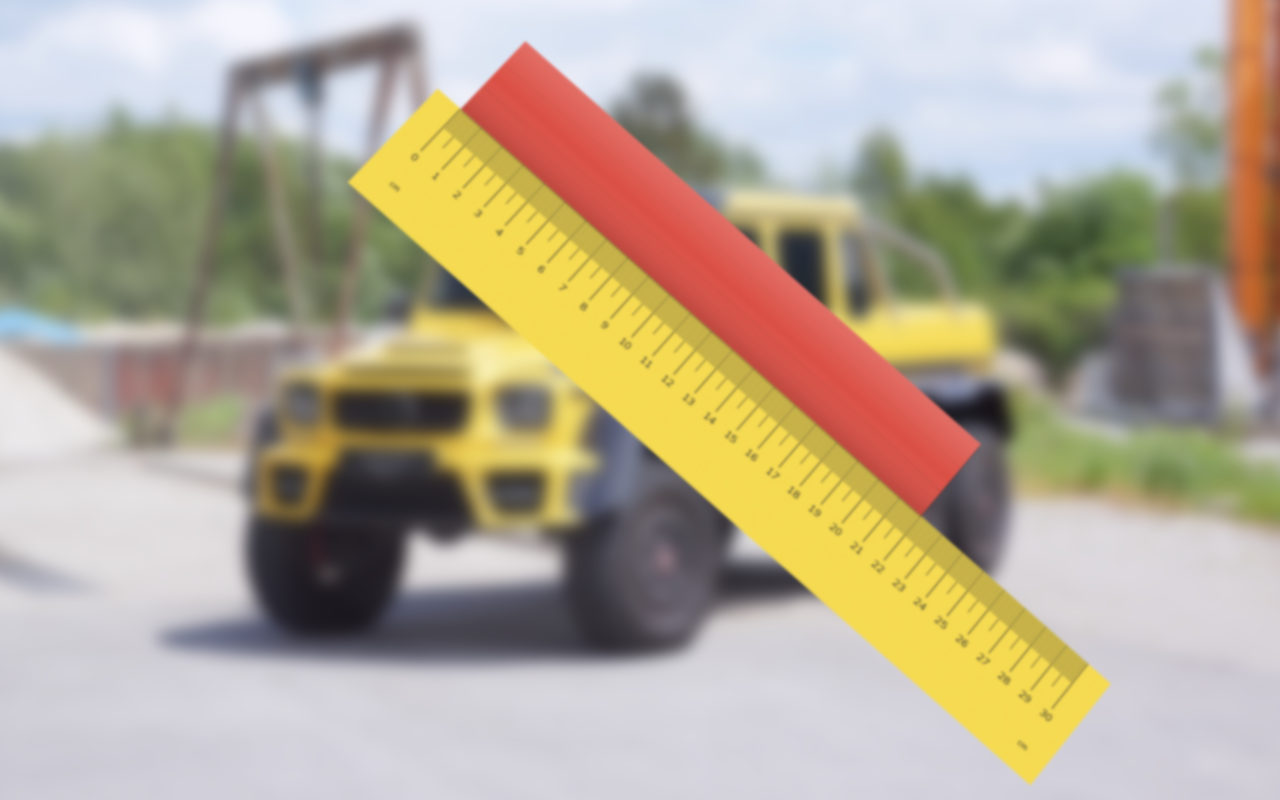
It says 22
